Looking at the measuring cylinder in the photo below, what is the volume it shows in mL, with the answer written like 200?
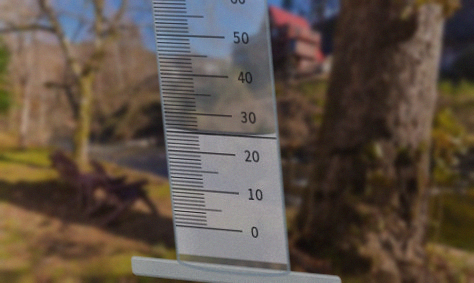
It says 25
